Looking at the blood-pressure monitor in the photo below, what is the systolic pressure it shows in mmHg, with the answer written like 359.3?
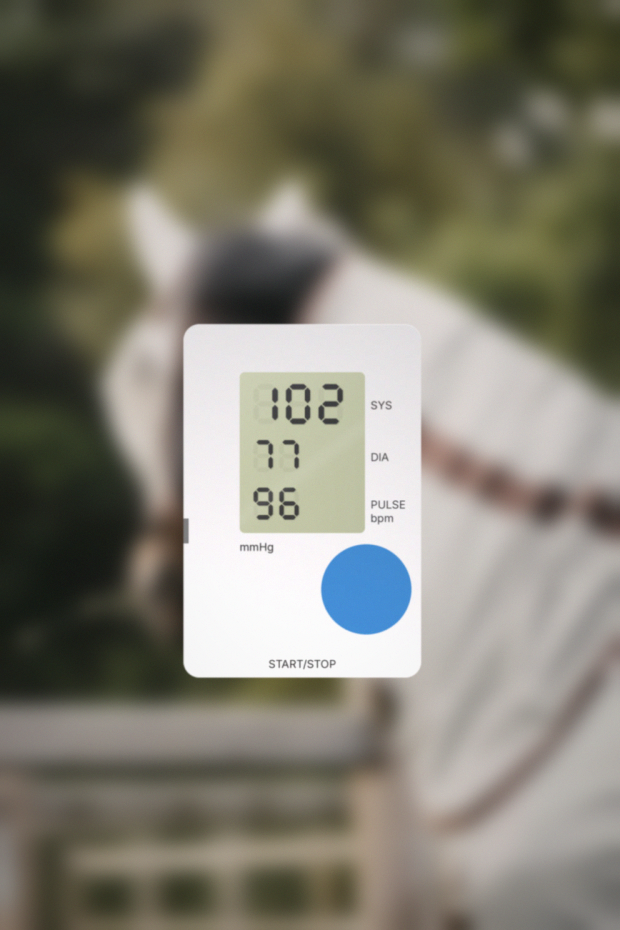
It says 102
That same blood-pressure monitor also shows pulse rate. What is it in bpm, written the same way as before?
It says 96
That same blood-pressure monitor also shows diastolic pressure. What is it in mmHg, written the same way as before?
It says 77
